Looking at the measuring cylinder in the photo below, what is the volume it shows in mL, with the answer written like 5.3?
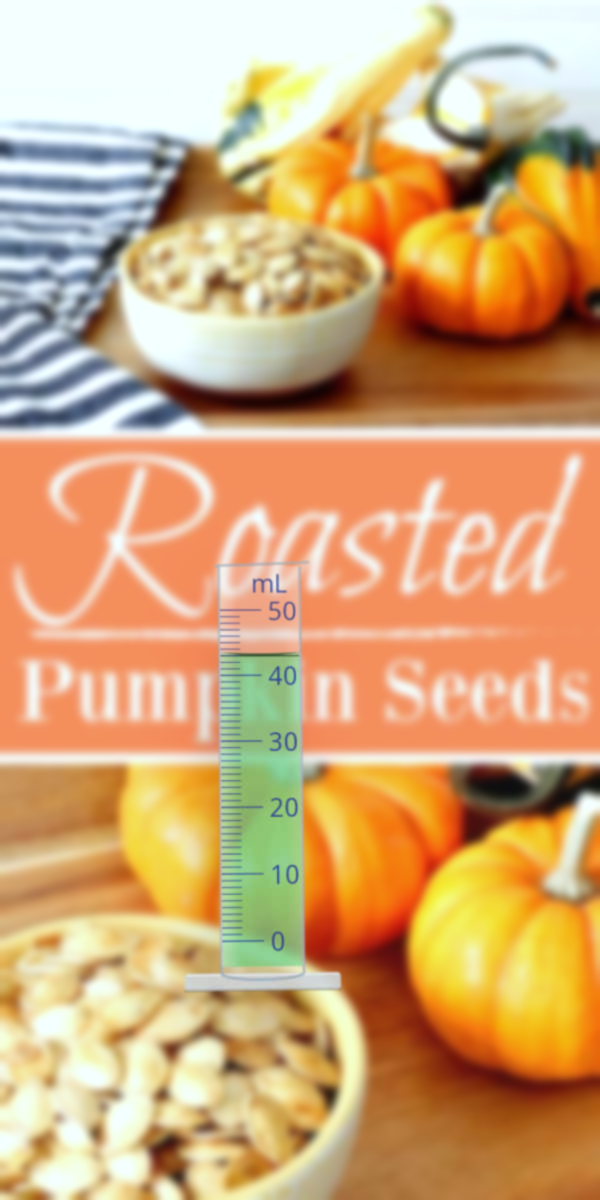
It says 43
